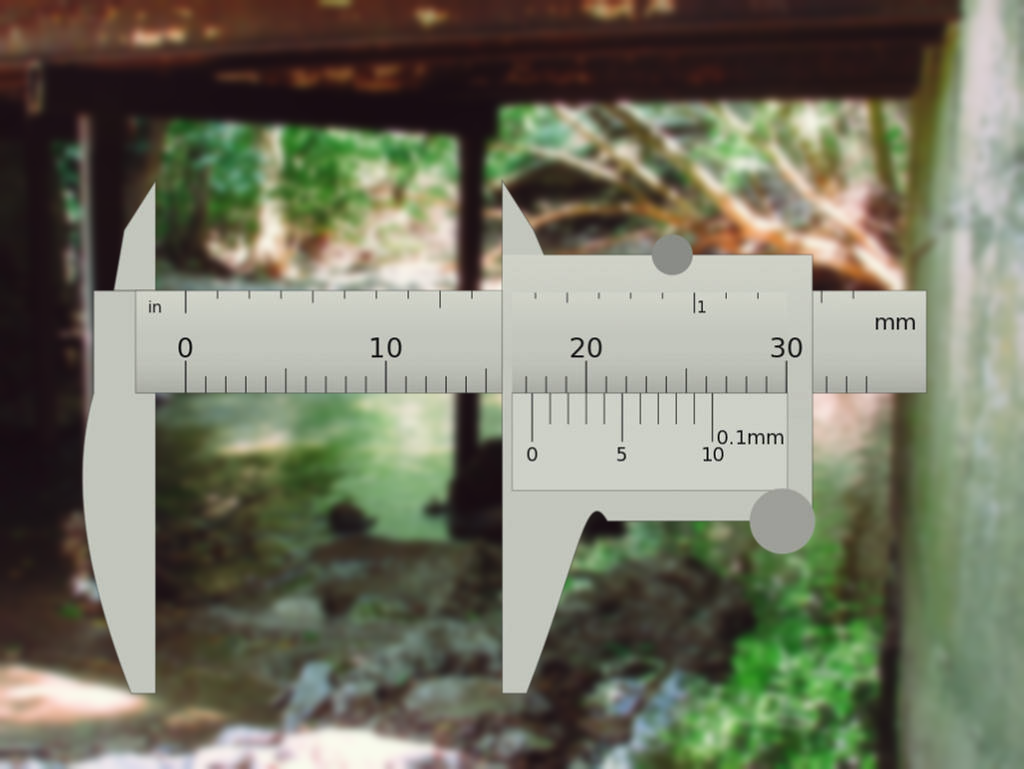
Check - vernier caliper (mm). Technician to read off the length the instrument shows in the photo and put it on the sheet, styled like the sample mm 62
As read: mm 17.3
